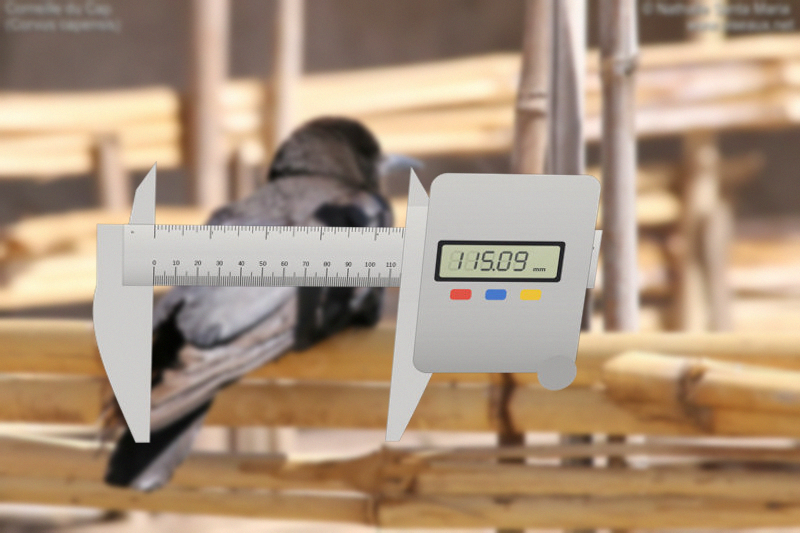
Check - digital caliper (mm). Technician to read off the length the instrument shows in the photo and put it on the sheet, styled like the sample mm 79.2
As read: mm 115.09
